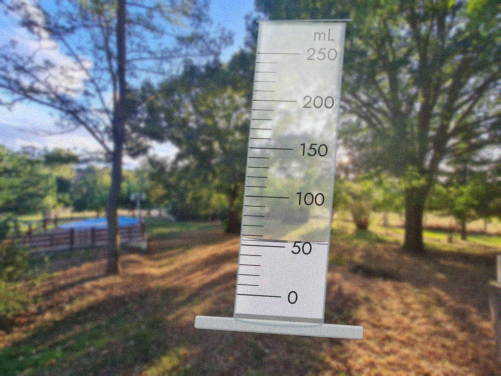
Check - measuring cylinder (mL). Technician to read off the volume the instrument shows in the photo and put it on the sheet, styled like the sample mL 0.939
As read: mL 55
